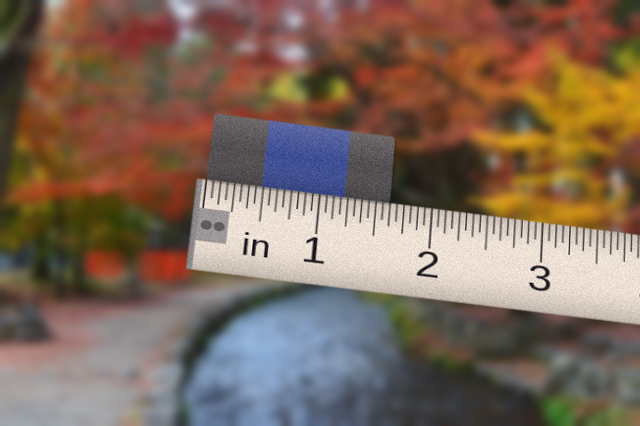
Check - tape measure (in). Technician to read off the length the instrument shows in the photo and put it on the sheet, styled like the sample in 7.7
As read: in 1.625
